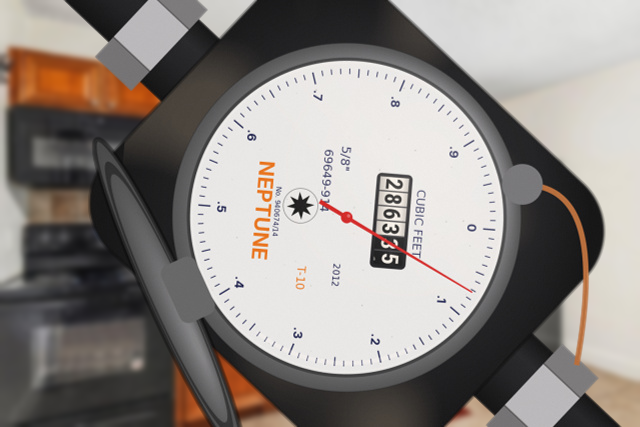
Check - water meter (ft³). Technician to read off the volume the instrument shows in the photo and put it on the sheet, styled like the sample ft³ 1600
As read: ft³ 286335.07
